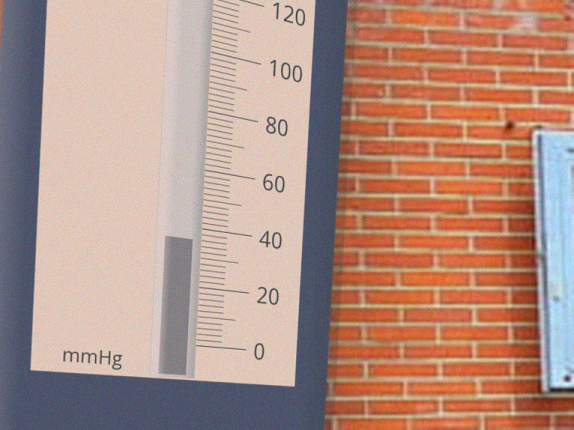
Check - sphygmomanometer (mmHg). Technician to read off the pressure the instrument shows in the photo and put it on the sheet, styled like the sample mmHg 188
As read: mmHg 36
